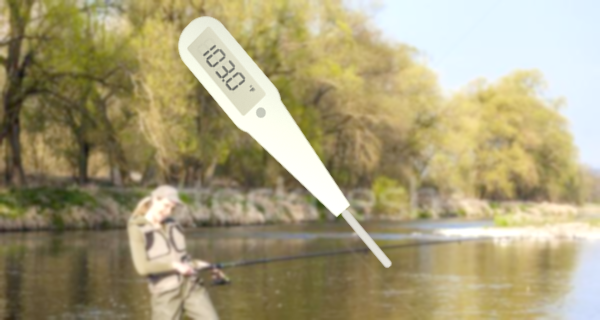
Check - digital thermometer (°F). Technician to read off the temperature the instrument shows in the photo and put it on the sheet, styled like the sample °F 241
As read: °F 103.0
